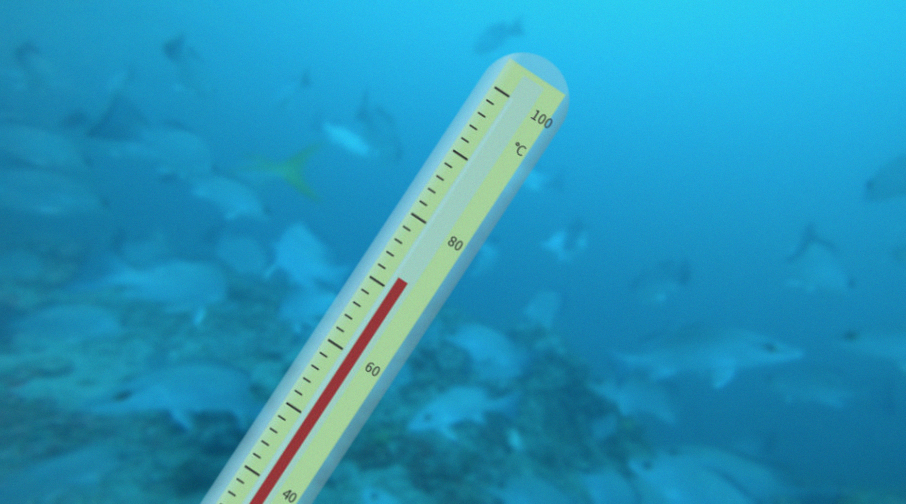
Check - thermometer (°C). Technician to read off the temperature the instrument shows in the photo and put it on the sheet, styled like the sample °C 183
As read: °C 72
